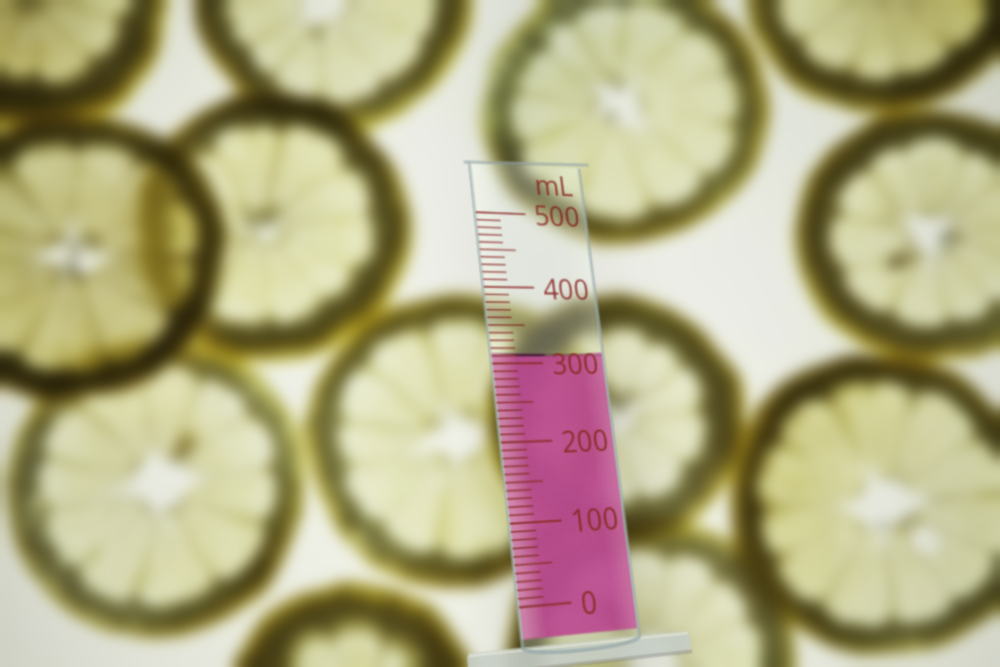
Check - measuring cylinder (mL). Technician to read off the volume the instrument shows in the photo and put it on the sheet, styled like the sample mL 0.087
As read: mL 310
